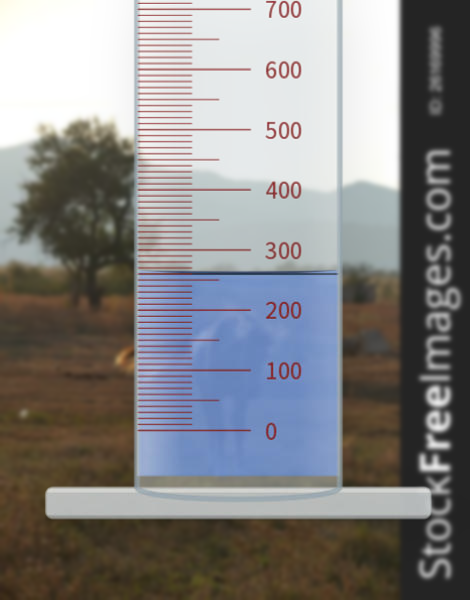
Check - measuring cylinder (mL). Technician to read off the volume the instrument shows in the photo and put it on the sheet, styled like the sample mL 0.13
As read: mL 260
